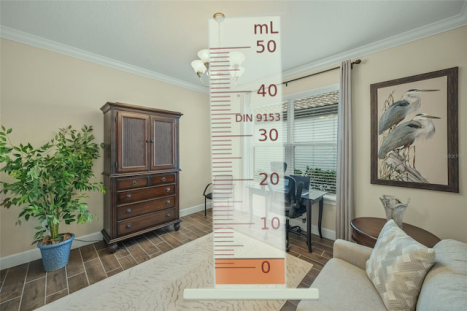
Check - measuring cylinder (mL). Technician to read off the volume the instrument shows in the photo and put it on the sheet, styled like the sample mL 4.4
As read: mL 2
